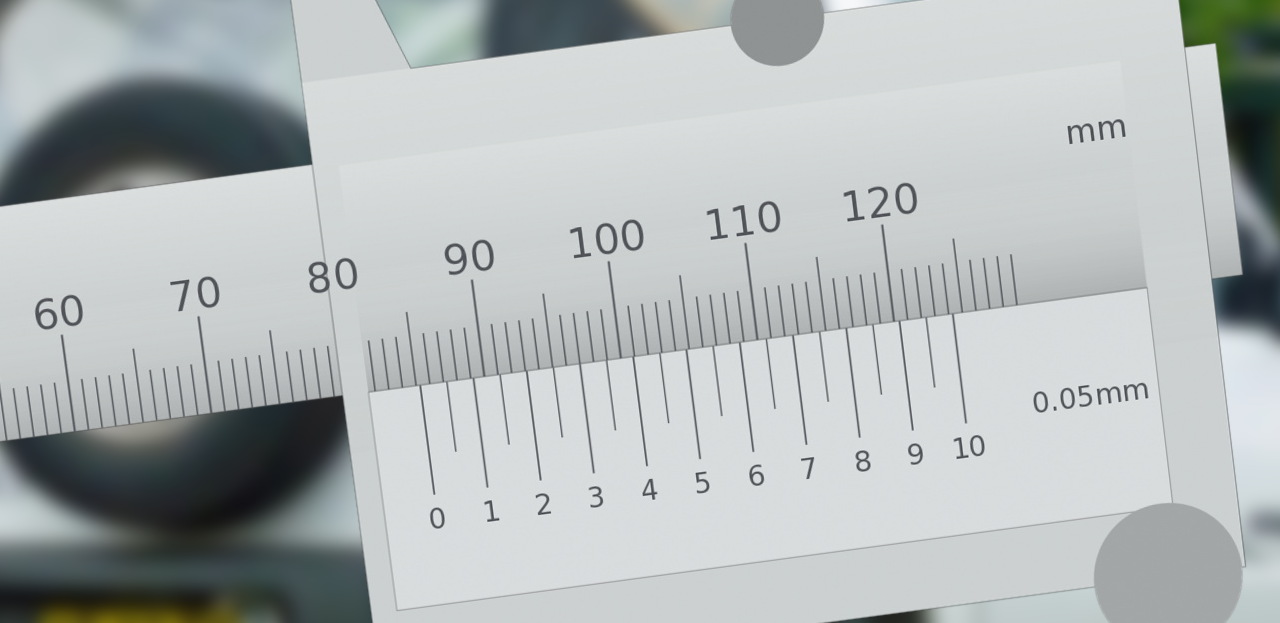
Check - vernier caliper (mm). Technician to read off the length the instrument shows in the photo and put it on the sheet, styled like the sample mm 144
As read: mm 85.3
